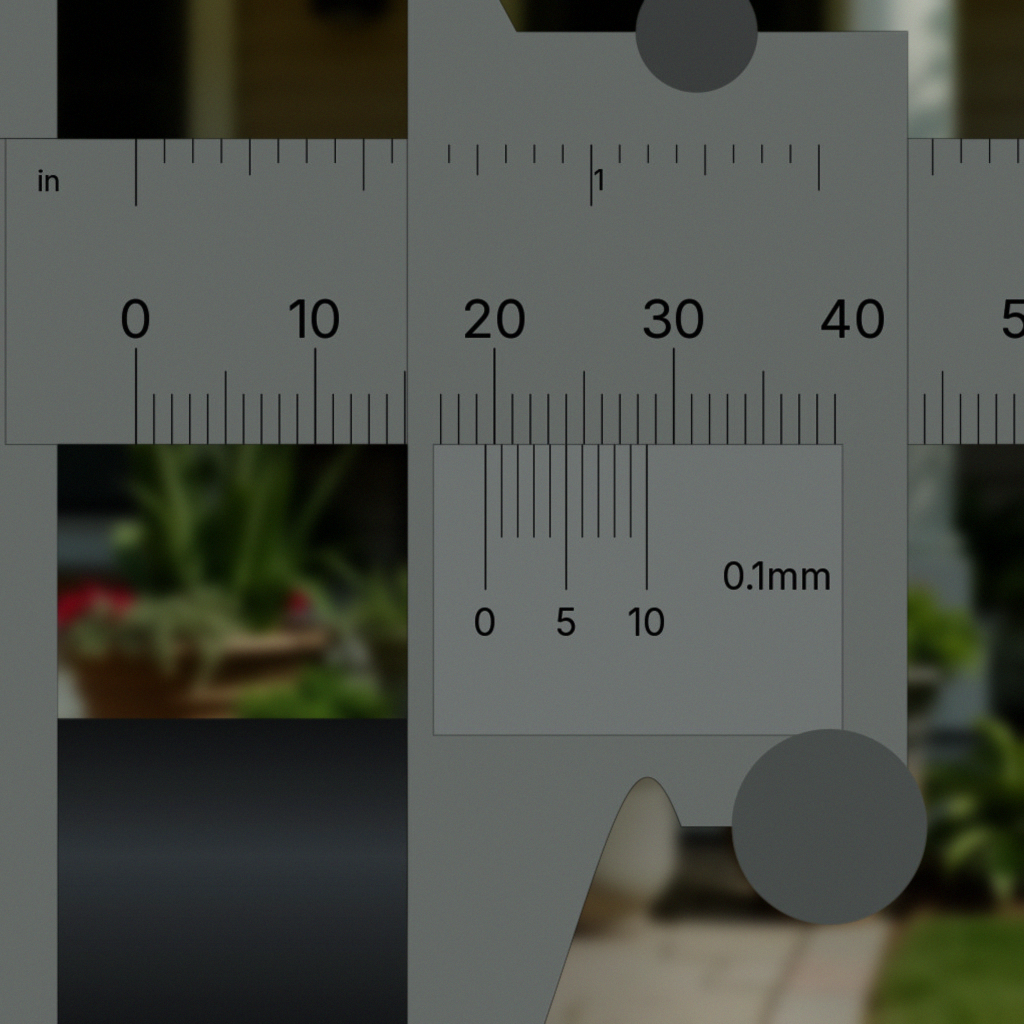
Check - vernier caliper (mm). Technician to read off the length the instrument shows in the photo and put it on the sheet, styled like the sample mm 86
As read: mm 19.5
